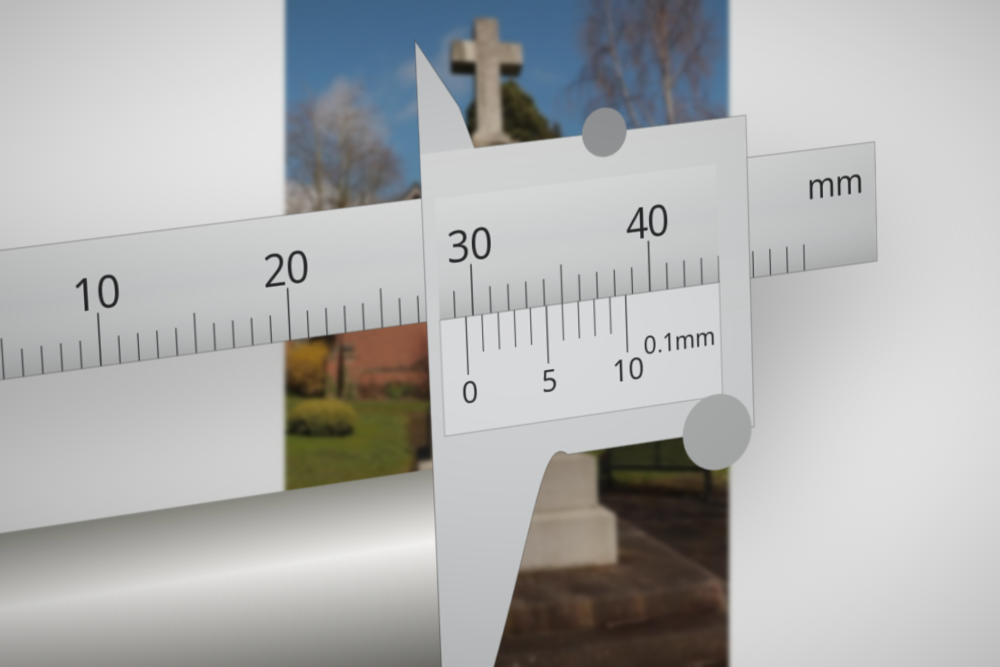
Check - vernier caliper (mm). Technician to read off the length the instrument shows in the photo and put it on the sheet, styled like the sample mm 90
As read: mm 29.6
